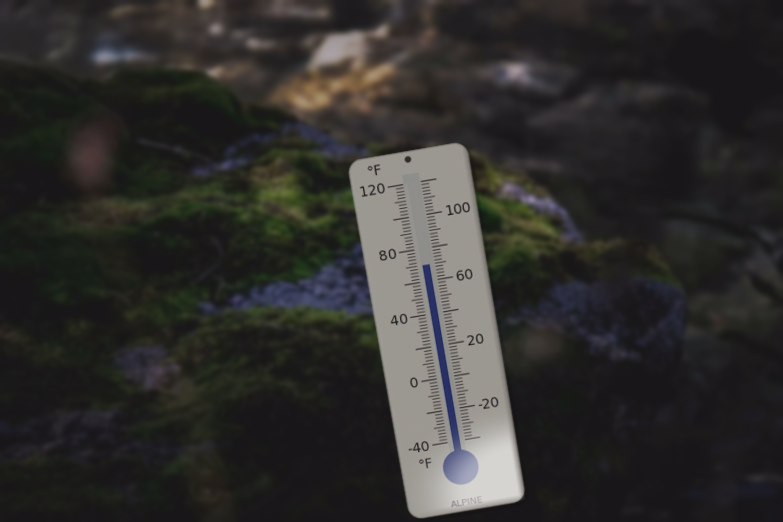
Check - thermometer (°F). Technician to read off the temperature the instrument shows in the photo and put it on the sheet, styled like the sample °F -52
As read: °F 70
